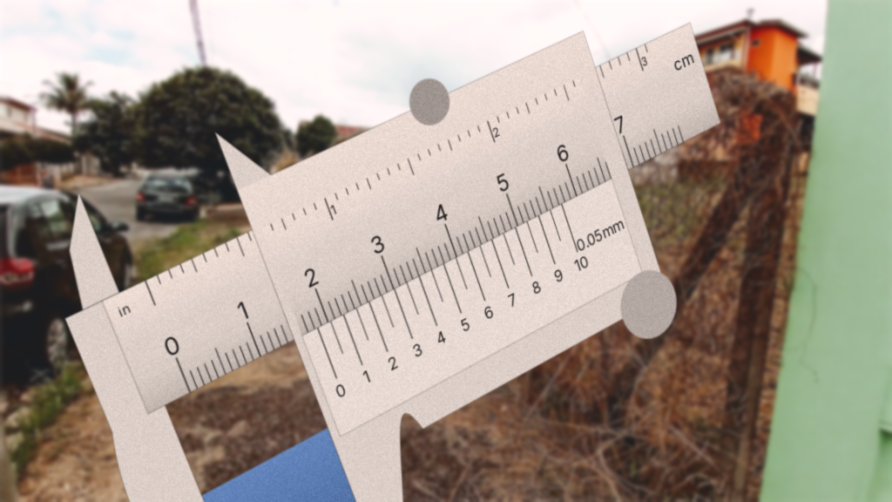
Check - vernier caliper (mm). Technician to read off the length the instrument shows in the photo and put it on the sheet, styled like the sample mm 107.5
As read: mm 18.4
